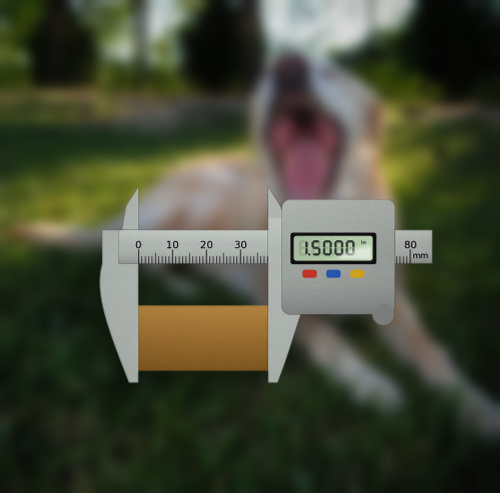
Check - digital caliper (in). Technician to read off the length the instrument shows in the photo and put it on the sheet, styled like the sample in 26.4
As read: in 1.5000
